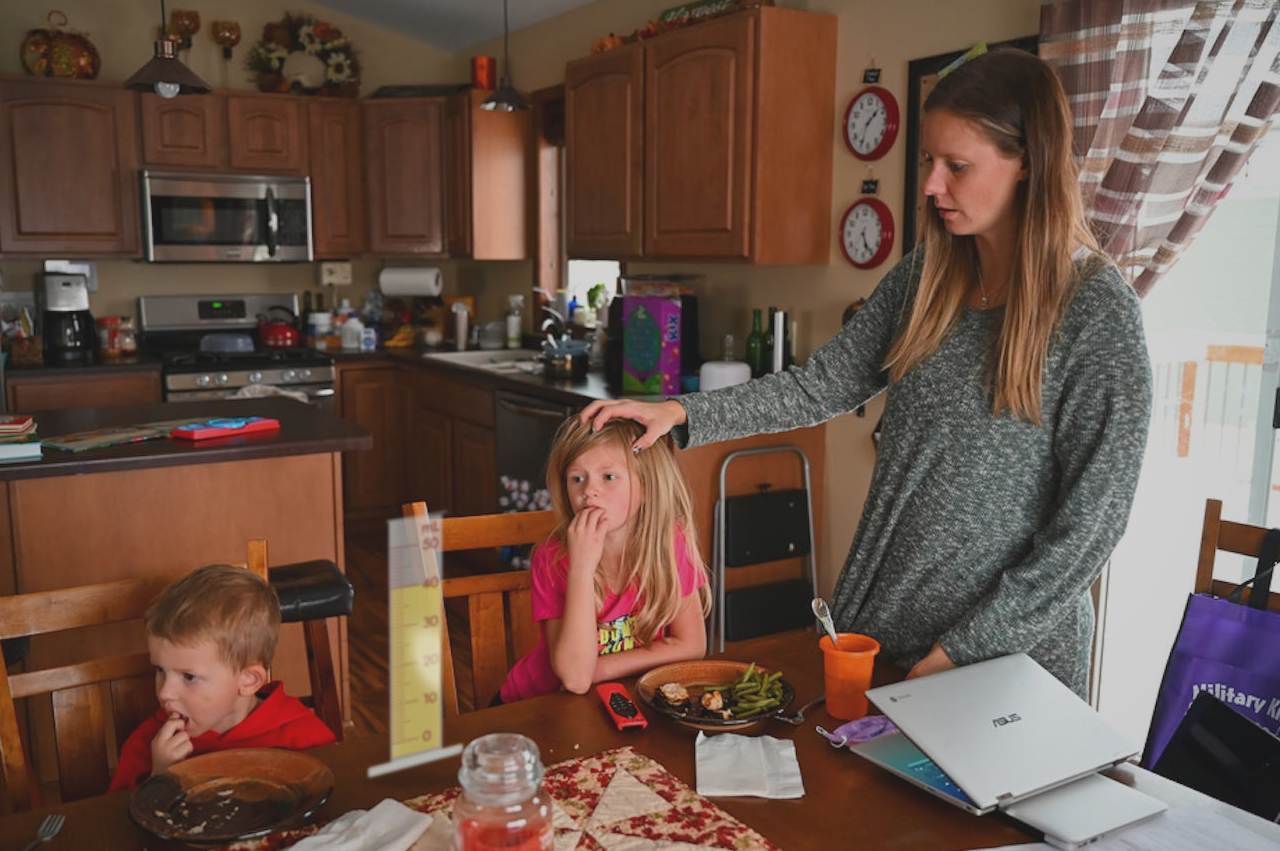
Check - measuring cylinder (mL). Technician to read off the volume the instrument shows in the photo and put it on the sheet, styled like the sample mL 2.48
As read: mL 40
